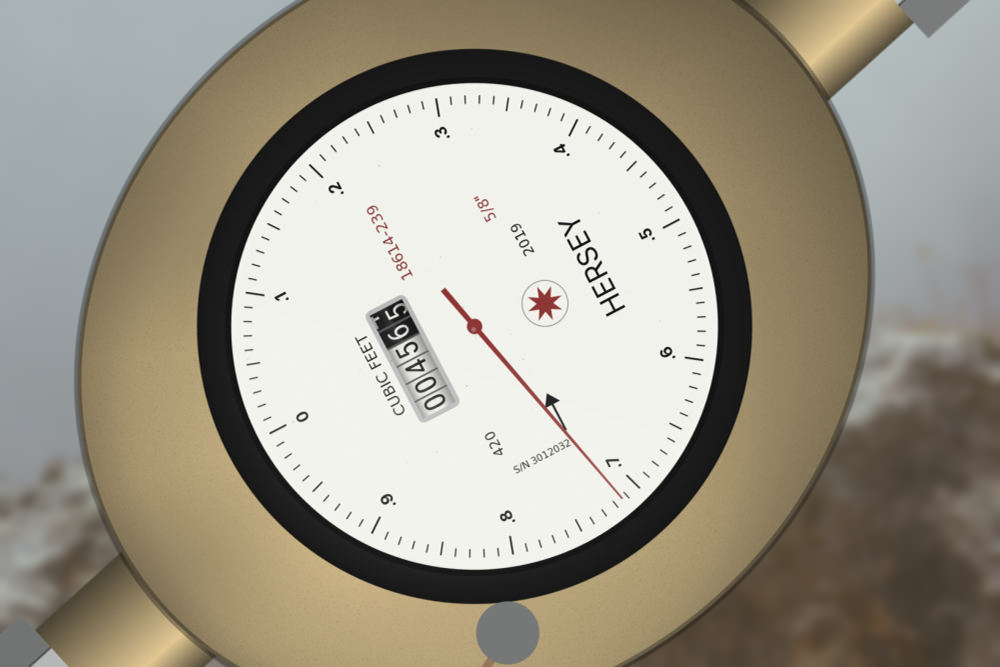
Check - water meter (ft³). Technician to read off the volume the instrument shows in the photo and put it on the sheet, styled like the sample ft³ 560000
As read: ft³ 4564.71
